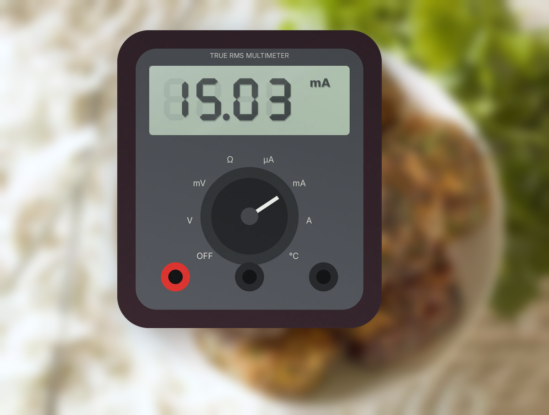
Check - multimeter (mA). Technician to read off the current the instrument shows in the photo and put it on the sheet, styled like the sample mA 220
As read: mA 15.03
